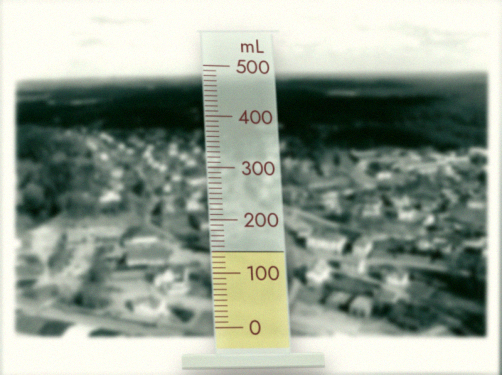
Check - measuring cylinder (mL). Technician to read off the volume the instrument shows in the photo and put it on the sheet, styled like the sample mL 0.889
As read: mL 140
